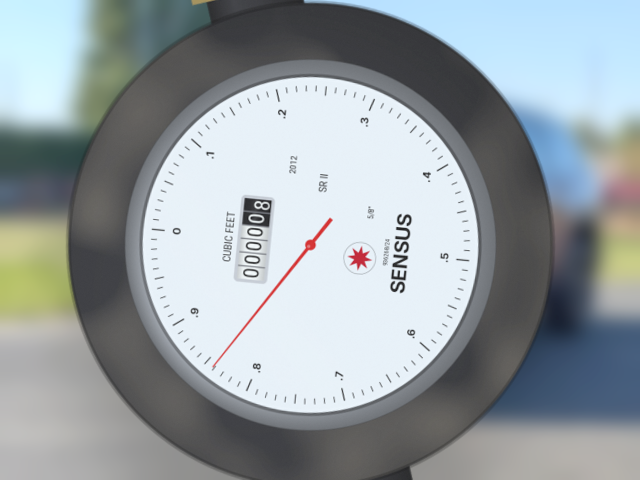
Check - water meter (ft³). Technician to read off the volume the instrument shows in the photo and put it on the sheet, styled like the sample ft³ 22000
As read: ft³ 7.84
